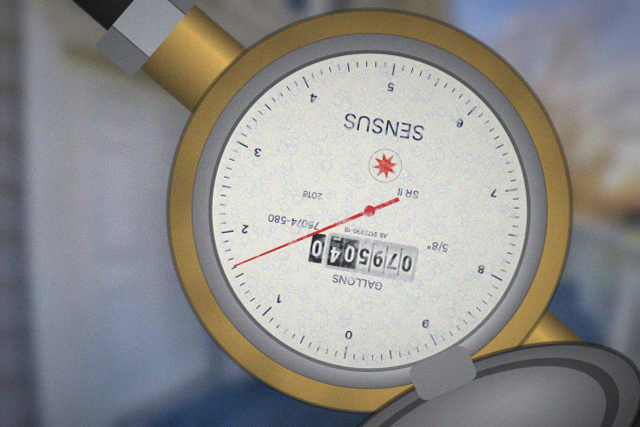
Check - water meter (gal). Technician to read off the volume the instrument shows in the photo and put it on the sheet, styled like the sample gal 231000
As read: gal 795041.6
